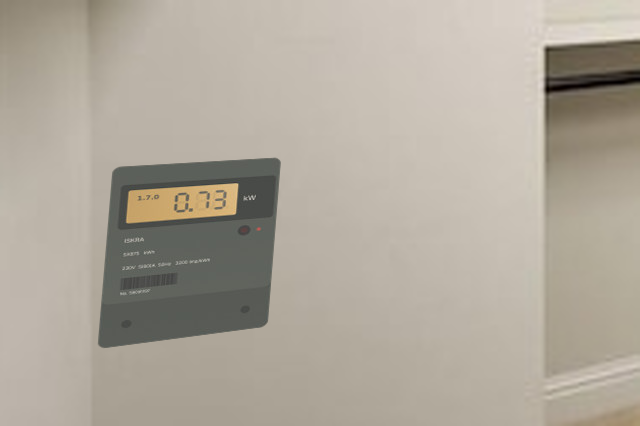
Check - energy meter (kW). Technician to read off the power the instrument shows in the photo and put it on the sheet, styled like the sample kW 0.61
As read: kW 0.73
